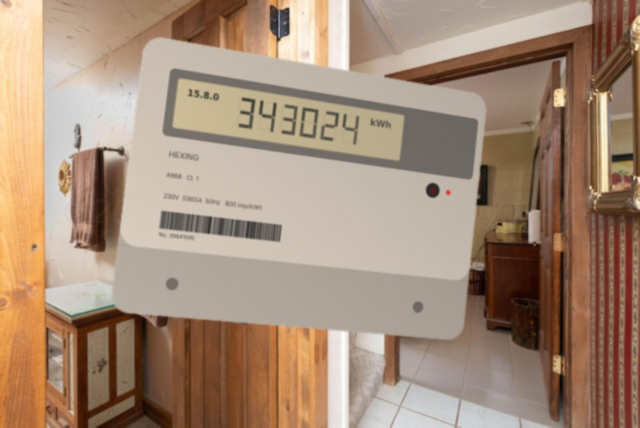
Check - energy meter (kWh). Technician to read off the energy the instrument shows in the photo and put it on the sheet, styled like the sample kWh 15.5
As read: kWh 343024
